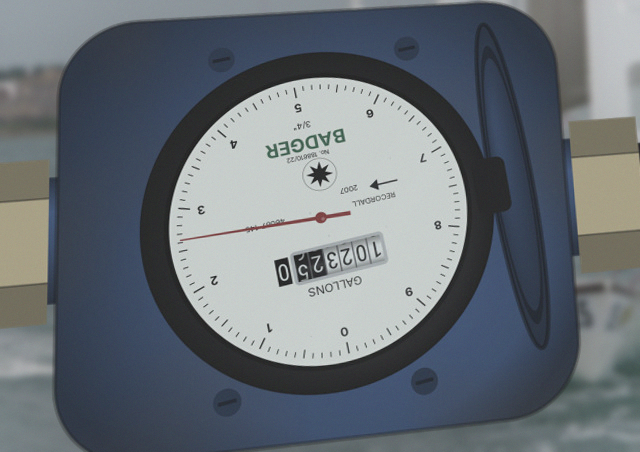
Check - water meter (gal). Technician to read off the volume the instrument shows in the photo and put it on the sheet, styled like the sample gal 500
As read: gal 1023252.6
